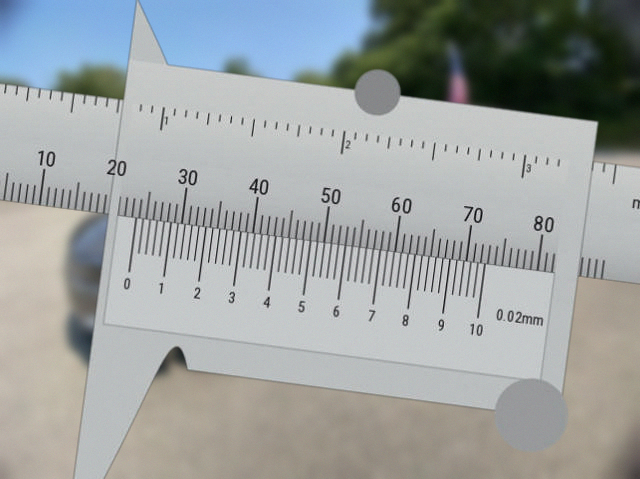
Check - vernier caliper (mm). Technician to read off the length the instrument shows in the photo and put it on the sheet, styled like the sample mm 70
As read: mm 23.6
